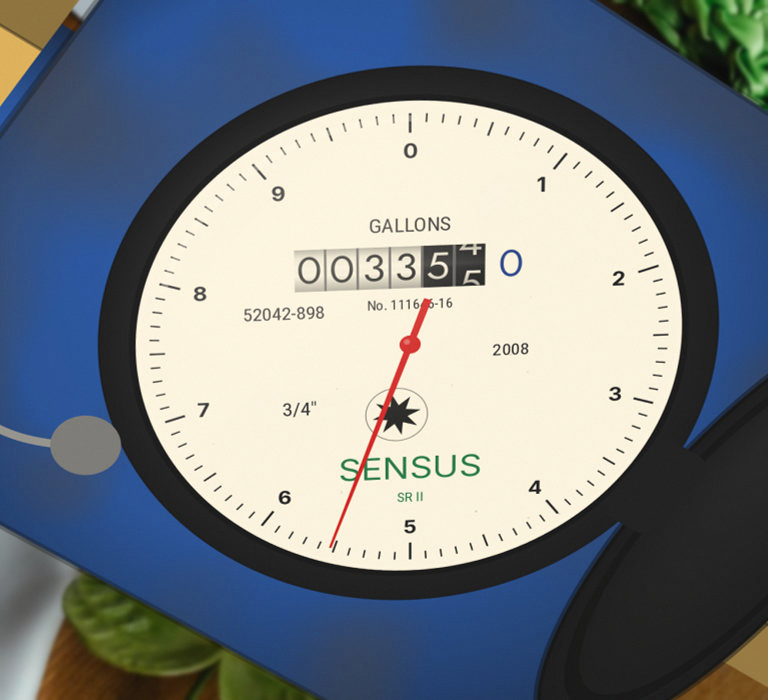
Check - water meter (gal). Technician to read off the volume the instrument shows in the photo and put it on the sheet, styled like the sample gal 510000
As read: gal 33545.5
